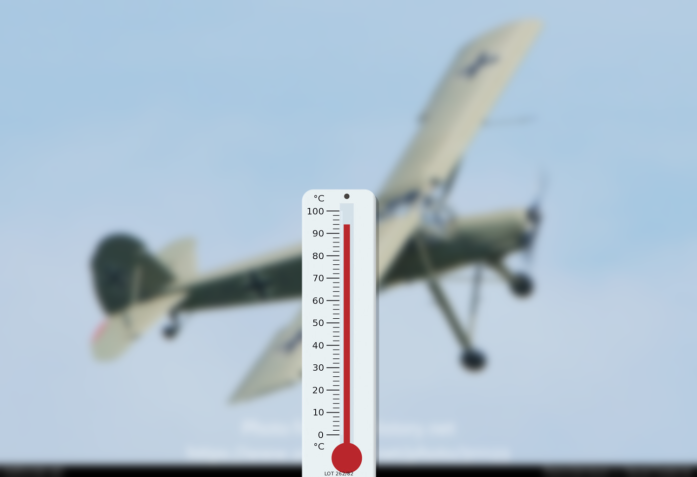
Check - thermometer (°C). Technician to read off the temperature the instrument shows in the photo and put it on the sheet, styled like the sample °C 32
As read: °C 94
